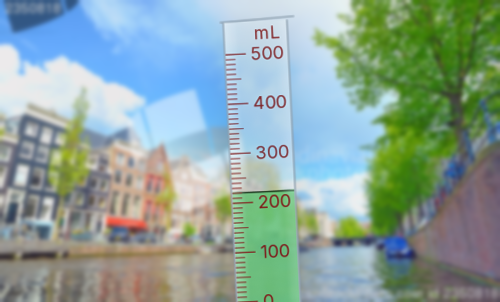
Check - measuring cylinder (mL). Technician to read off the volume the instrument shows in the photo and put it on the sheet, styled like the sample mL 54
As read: mL 220
